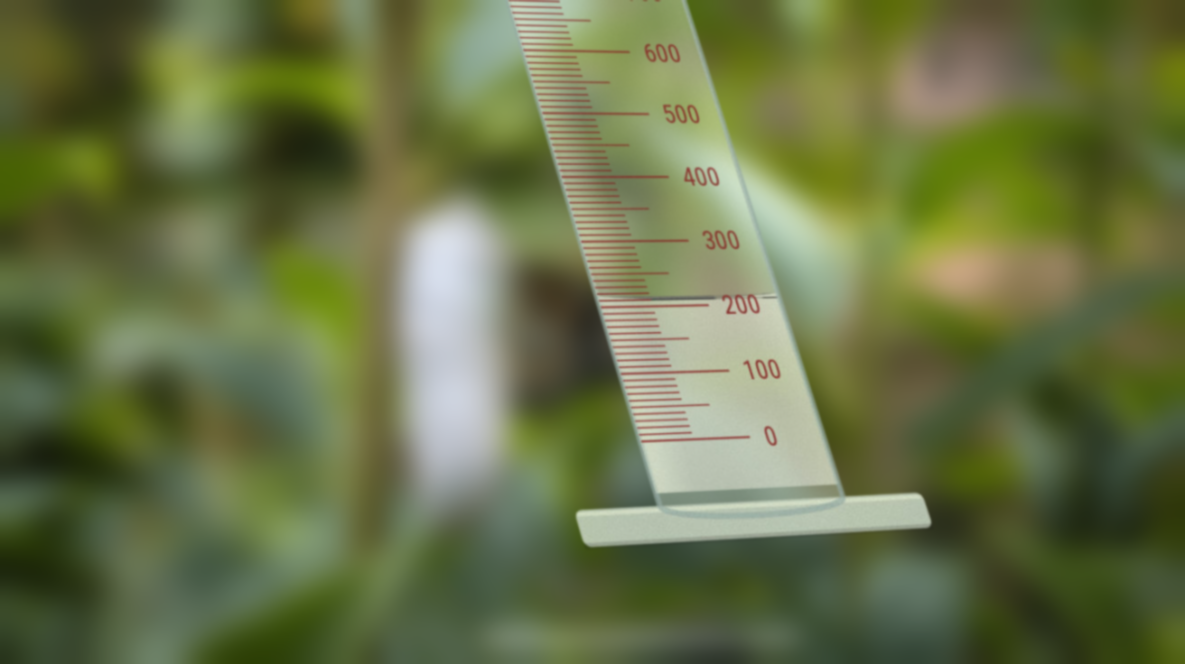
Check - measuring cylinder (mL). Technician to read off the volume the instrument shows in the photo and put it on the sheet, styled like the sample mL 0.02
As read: mL 210
